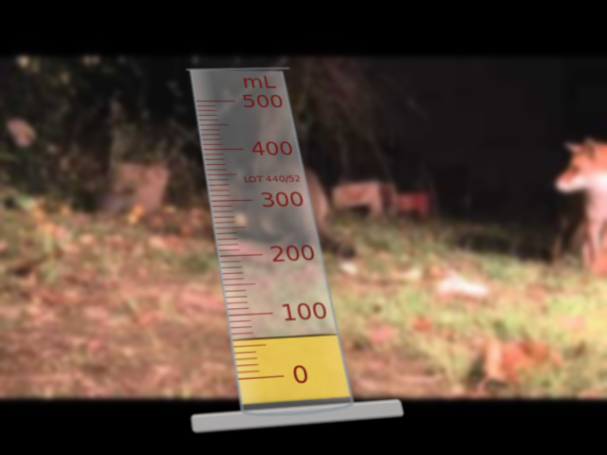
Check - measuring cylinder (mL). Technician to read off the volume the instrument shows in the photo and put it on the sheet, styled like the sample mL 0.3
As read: mL 60
